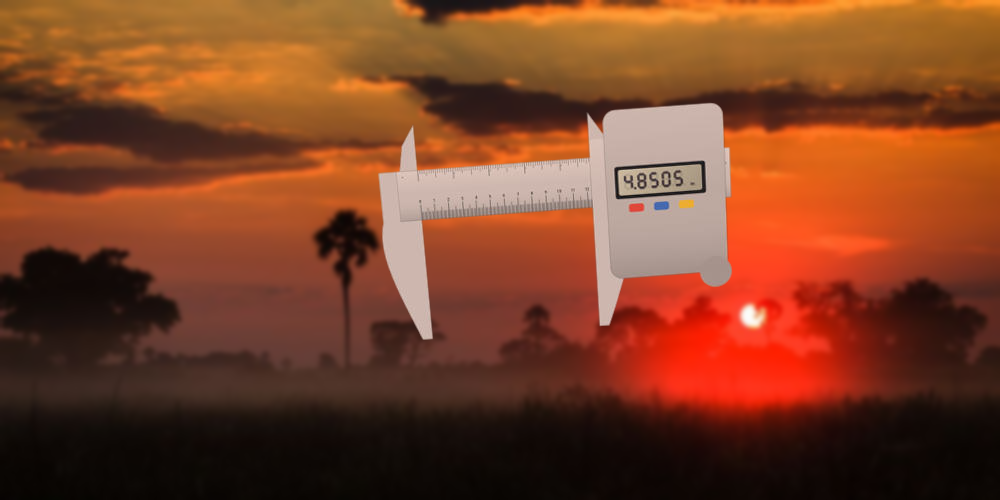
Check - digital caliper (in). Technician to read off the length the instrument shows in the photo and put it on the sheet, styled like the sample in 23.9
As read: in 4.8505
